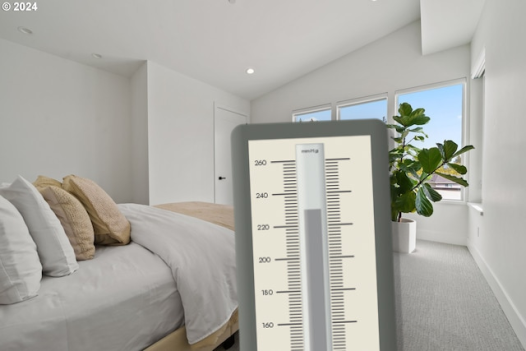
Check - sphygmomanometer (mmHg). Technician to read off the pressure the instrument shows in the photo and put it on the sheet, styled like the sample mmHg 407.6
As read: mmHg 230
